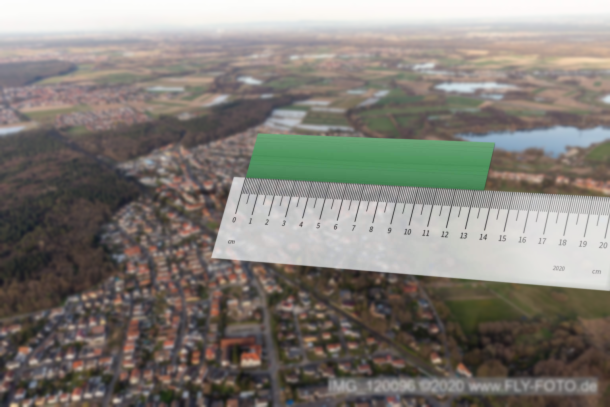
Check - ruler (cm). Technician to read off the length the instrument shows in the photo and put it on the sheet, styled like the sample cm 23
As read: cm 13.5
